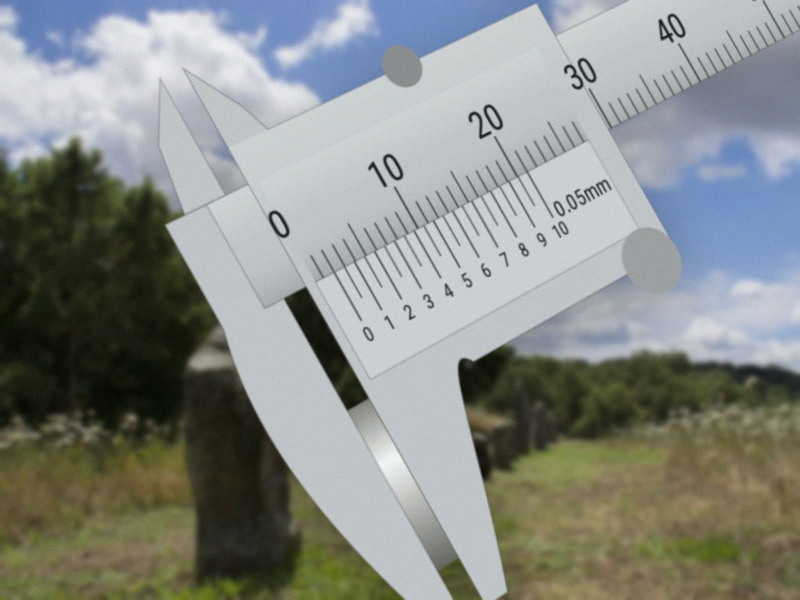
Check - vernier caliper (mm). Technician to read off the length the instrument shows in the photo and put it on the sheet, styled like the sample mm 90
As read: mm 2.0
